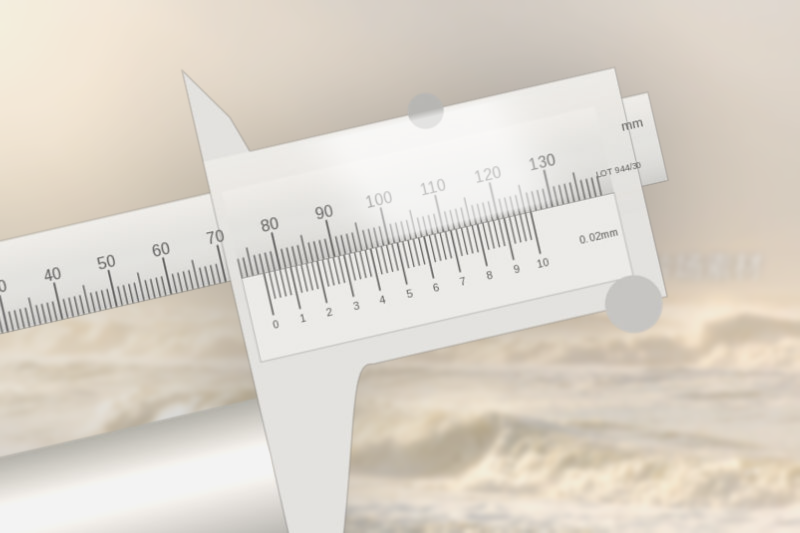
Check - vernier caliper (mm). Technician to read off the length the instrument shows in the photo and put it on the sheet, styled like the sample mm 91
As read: mm 77.0
